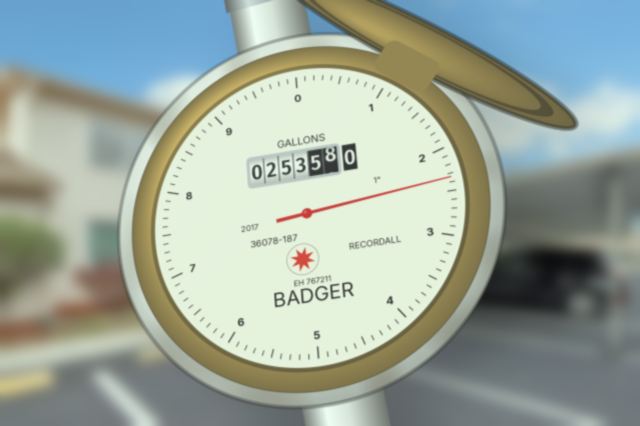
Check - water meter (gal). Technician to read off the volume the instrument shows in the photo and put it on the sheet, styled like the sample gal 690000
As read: gal 253582.3
